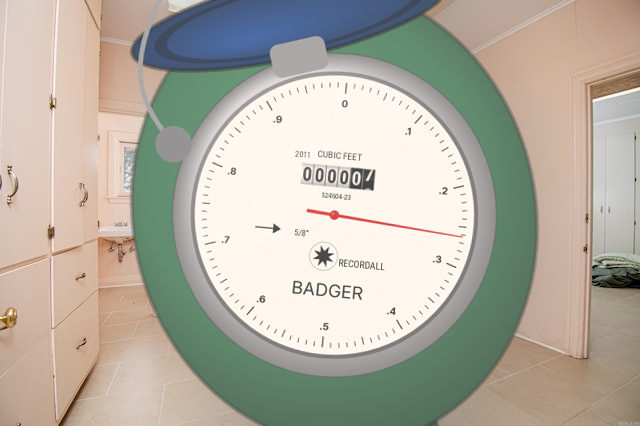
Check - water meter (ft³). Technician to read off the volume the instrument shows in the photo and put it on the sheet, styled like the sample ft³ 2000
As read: ft³ 7.26
